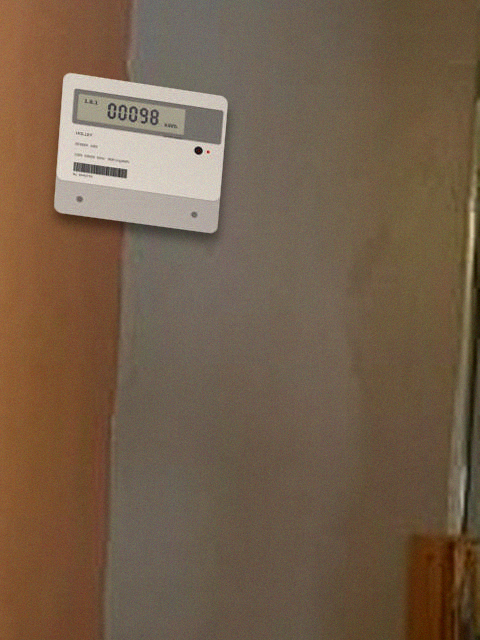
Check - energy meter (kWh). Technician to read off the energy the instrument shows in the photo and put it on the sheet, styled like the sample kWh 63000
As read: kWh 98
